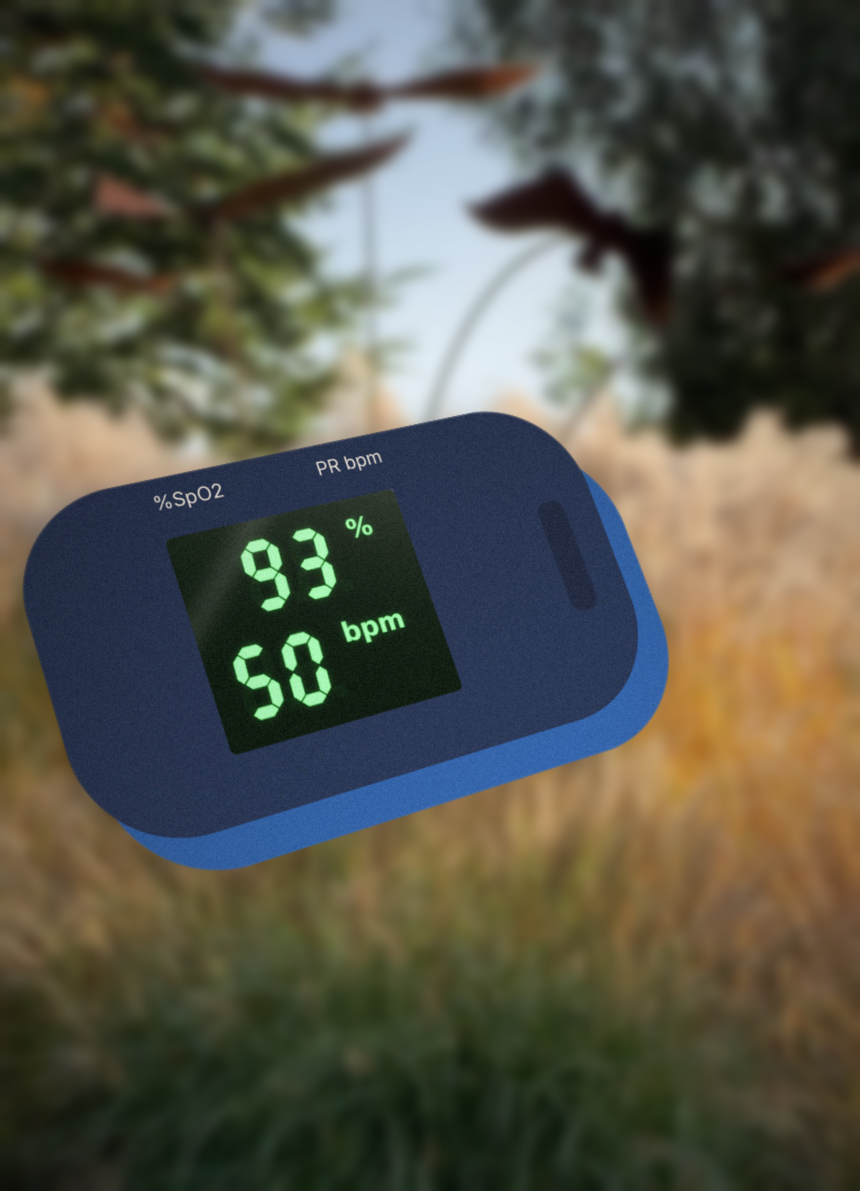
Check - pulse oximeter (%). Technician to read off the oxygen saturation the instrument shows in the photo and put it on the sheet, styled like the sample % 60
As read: % 93
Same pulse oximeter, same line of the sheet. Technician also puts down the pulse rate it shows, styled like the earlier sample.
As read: bpm 50
